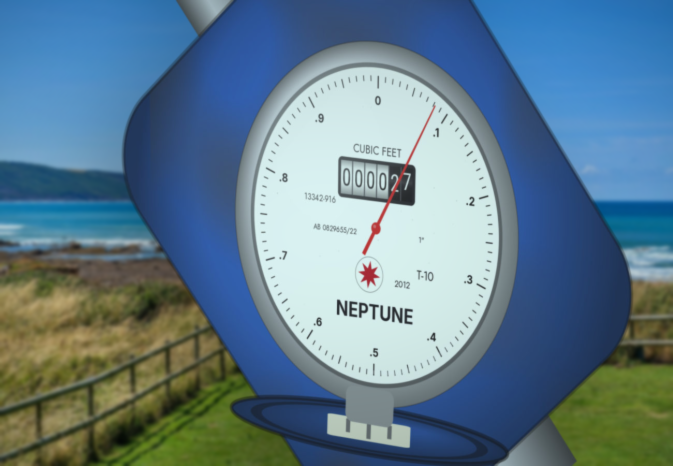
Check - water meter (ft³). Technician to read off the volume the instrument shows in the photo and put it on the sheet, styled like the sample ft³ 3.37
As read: ft³ 27.08
